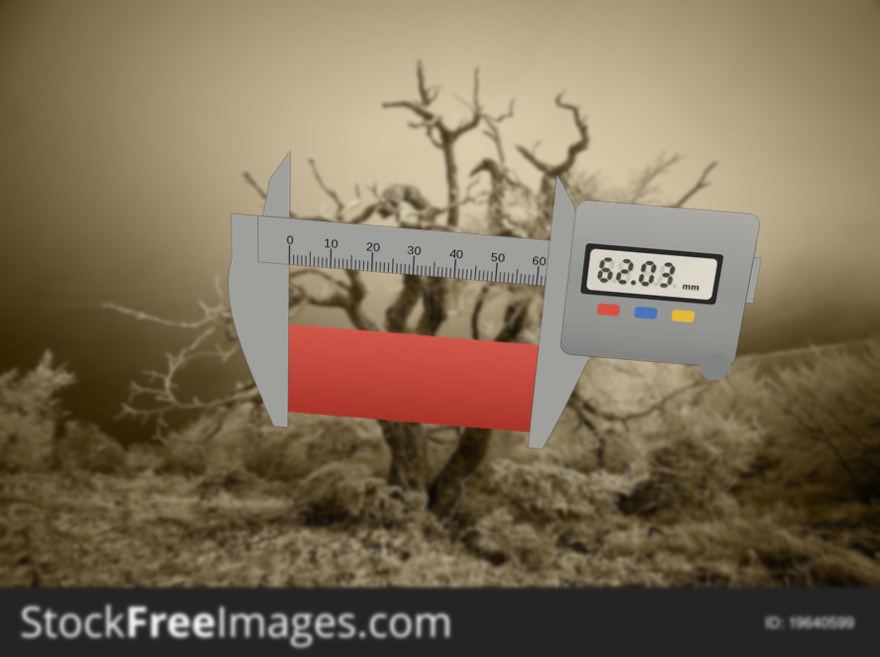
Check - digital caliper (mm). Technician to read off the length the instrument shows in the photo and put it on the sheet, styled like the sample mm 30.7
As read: mm 62.03
